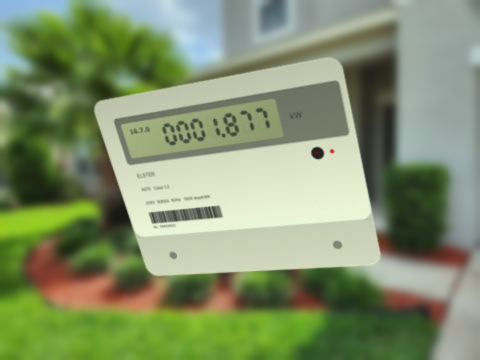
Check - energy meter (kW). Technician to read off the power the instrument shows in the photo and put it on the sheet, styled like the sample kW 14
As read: kW 1.877
